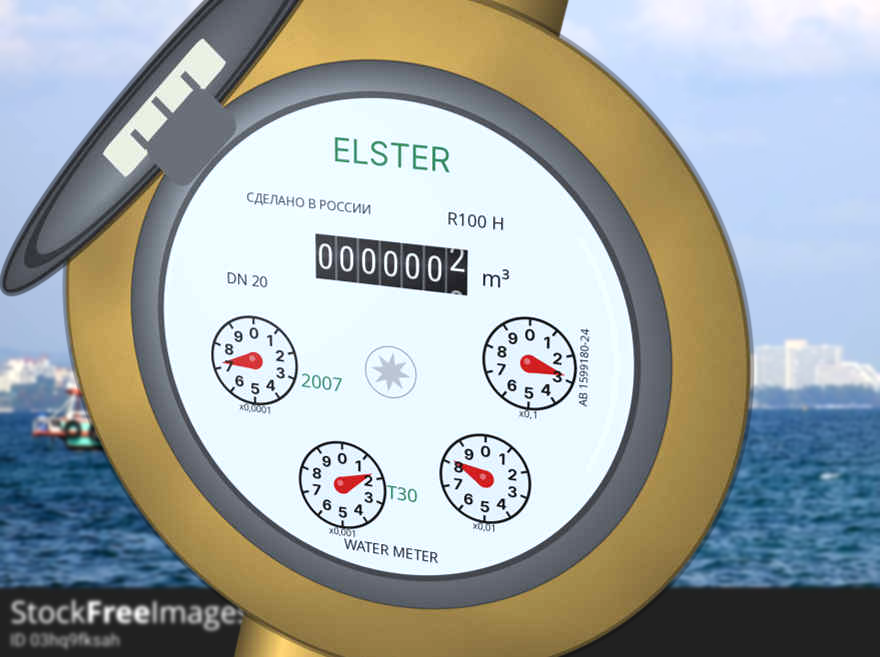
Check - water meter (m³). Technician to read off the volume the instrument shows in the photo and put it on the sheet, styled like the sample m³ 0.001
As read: m³ 2.2817
